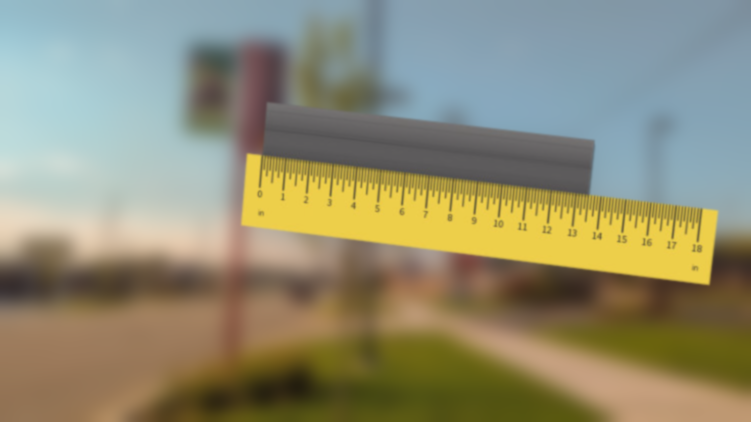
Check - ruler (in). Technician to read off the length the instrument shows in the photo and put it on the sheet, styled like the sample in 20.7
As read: in 13.5
